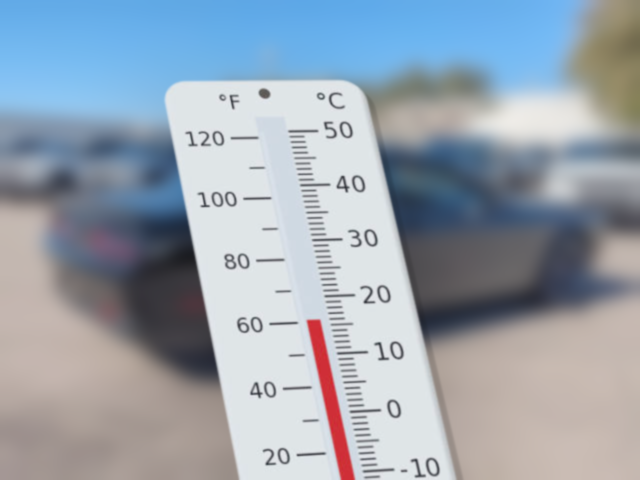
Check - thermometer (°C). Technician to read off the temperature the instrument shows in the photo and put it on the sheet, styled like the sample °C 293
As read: °C 16
